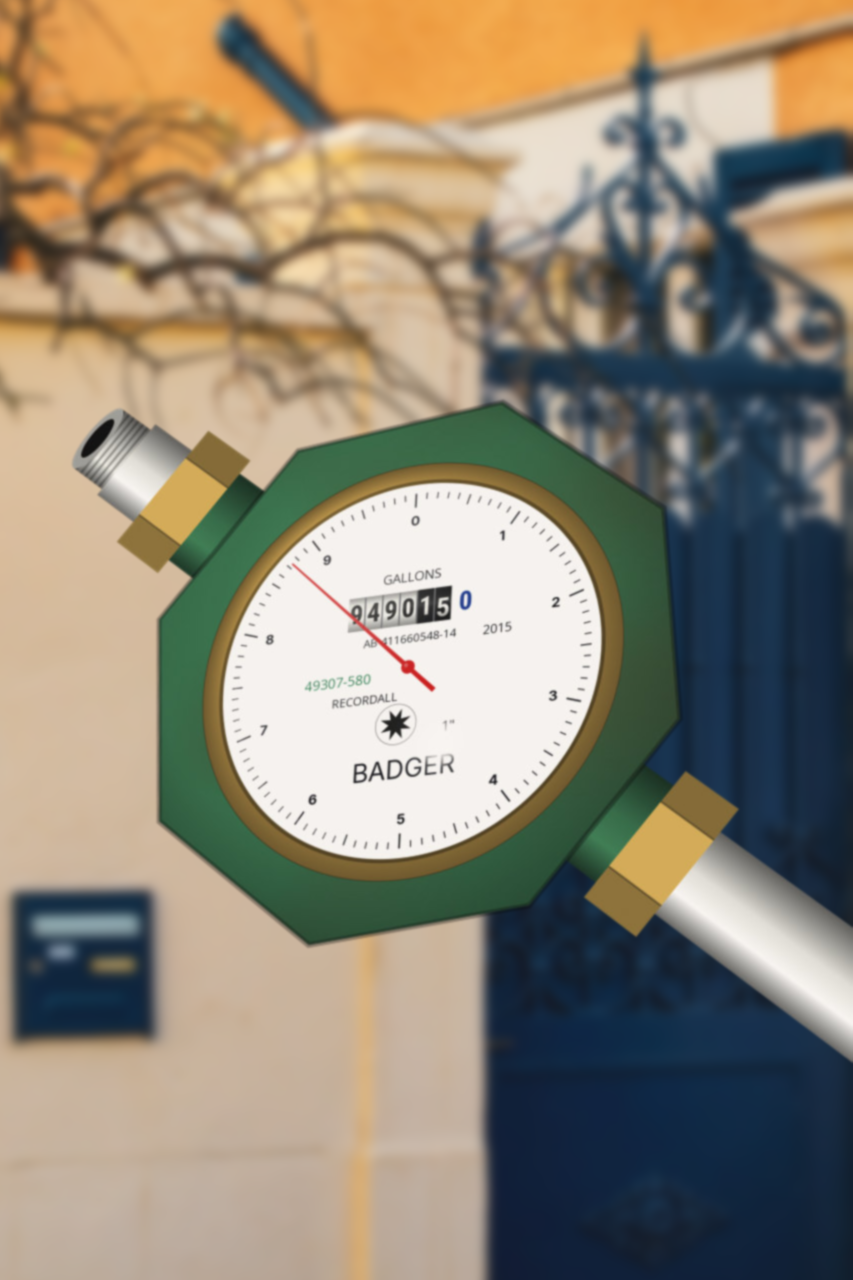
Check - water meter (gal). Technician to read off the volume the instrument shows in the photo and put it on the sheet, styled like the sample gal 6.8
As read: gal 9490148.7
